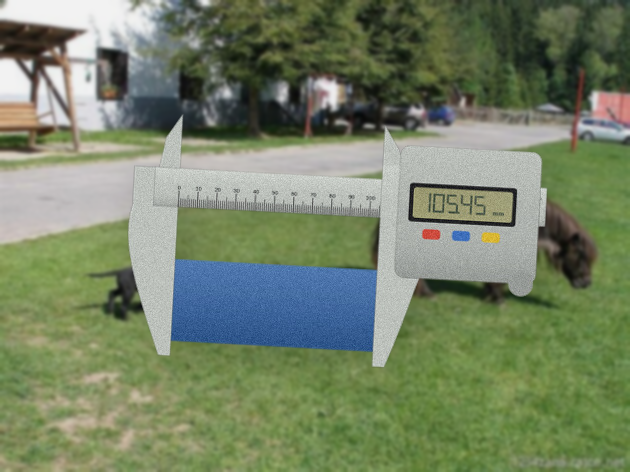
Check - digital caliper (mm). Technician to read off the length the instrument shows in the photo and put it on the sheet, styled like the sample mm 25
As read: mm 105.45
